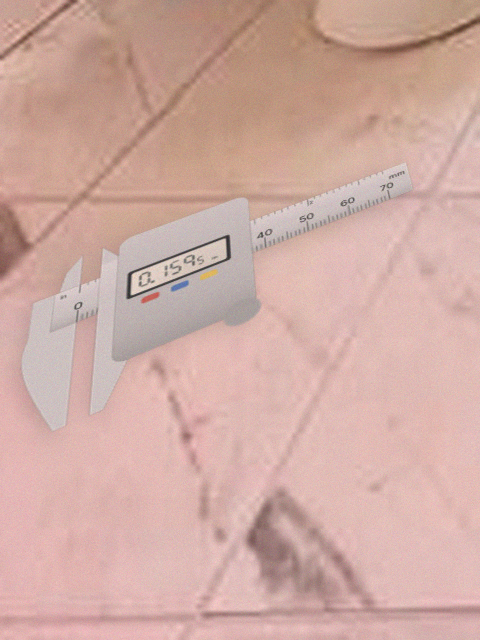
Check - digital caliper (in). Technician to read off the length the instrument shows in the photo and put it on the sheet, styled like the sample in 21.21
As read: in 0.1595
